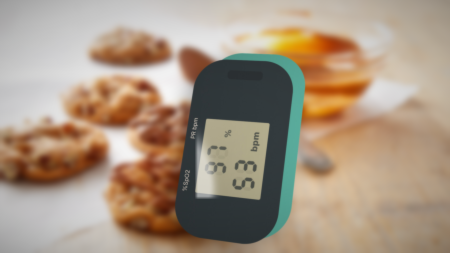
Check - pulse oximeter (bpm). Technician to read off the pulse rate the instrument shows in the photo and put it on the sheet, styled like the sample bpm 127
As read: bpm 53
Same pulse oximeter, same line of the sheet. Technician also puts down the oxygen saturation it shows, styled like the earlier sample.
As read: % 97
